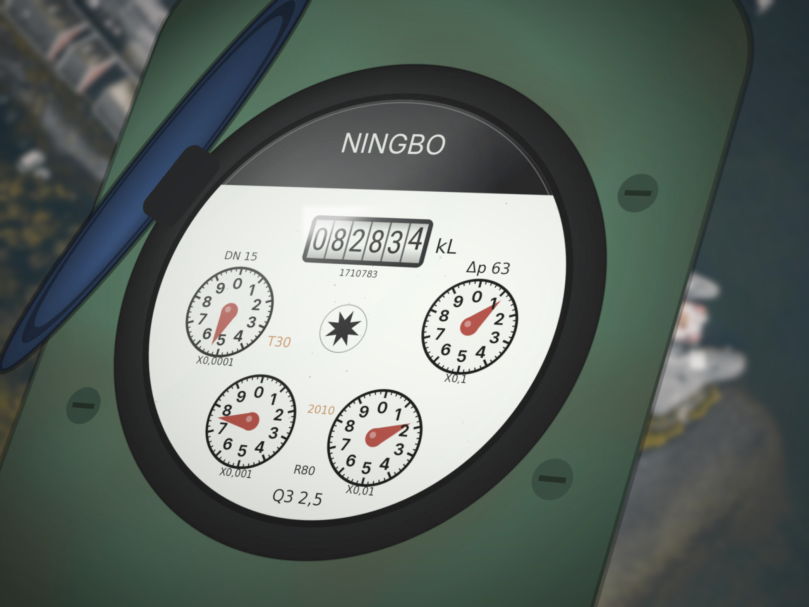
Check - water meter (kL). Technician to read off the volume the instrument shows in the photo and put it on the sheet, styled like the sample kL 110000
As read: kL 82834.1175
